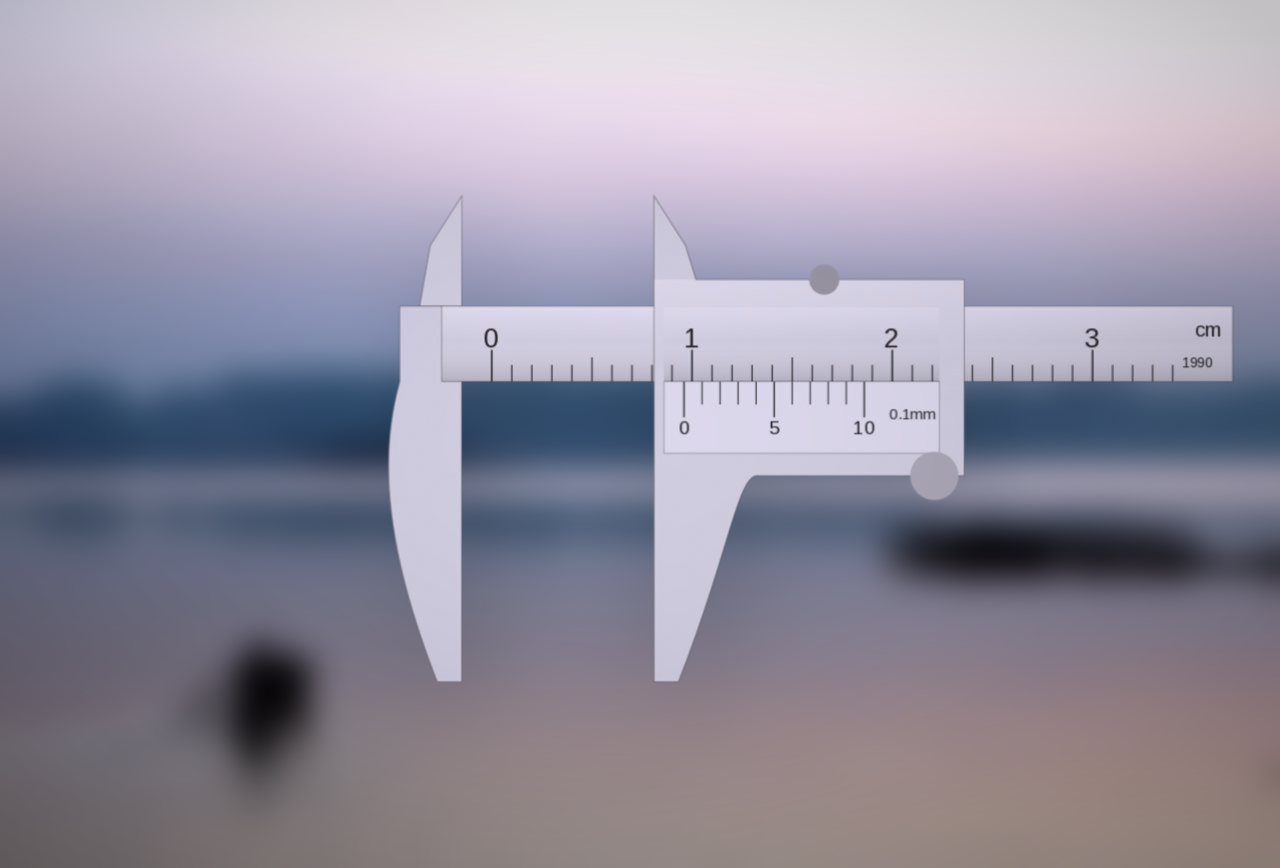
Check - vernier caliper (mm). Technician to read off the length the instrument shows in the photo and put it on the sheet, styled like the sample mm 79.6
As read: mm 9.6
